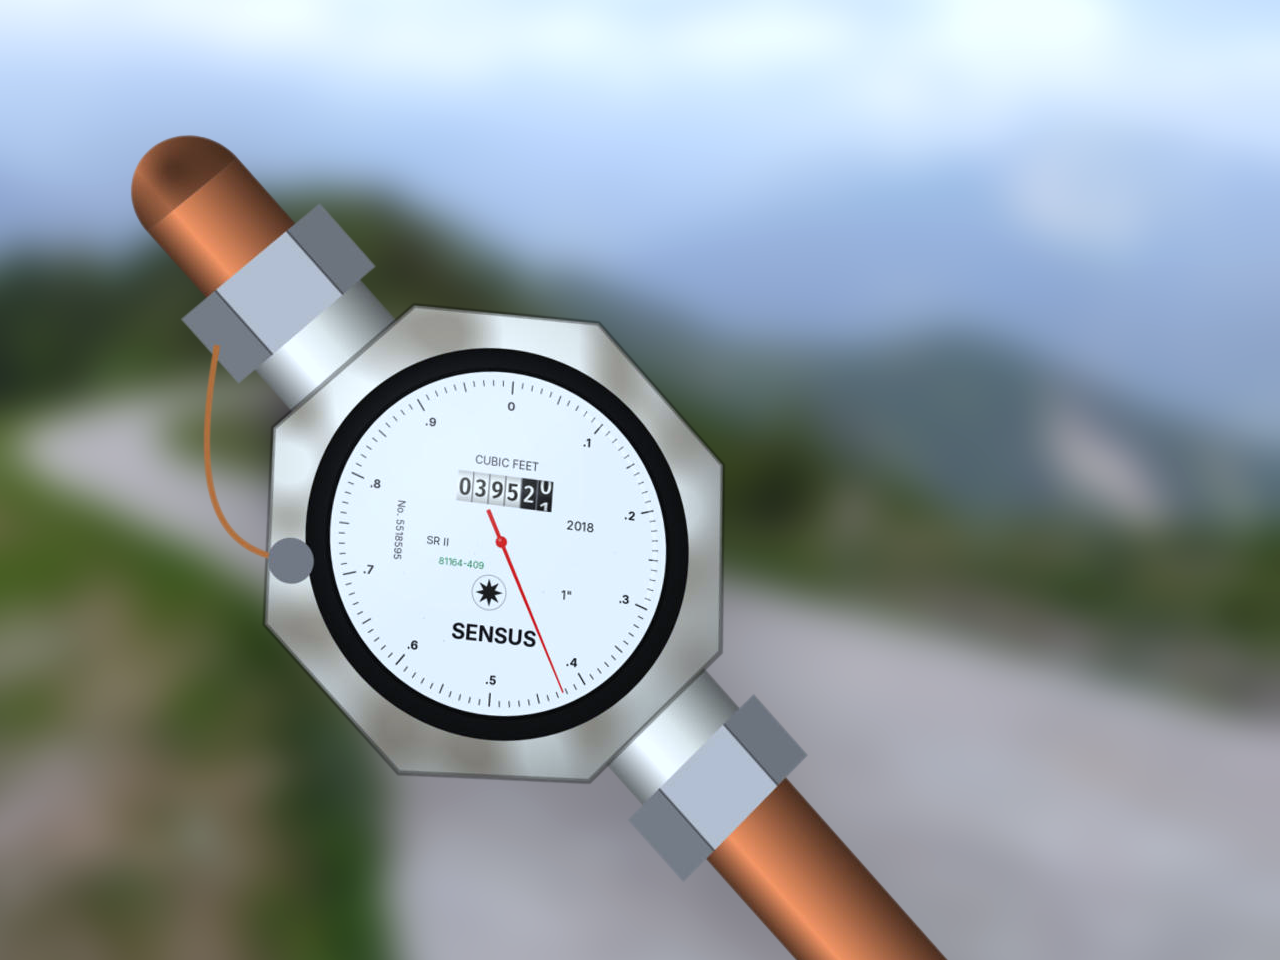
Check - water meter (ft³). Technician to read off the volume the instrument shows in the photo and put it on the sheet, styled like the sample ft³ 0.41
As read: ft³ 39520.42
